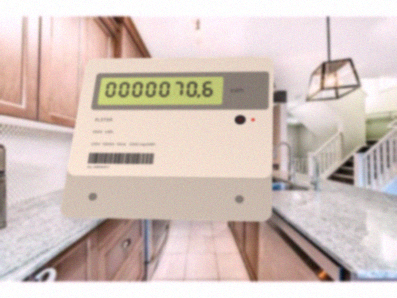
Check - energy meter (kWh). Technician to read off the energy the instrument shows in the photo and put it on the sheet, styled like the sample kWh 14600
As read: kWh 70.6
